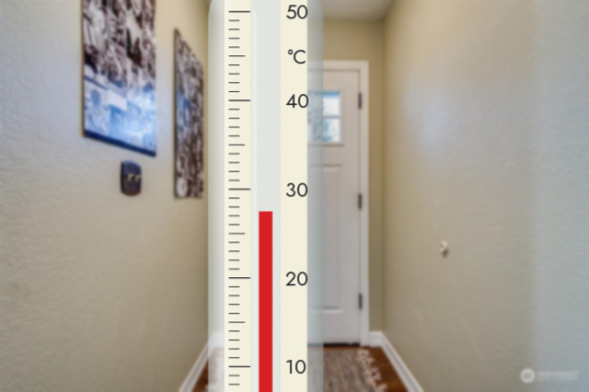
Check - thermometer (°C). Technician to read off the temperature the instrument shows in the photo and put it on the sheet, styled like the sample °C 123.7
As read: °C 27.5
